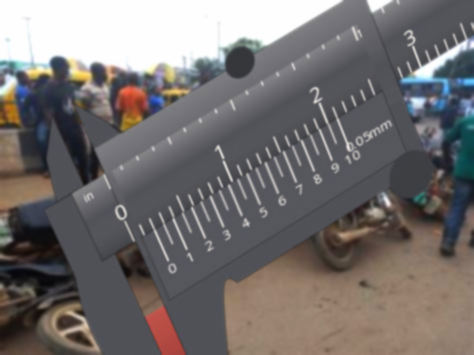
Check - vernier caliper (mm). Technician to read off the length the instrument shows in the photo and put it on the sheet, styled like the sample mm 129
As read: mm 2.0
